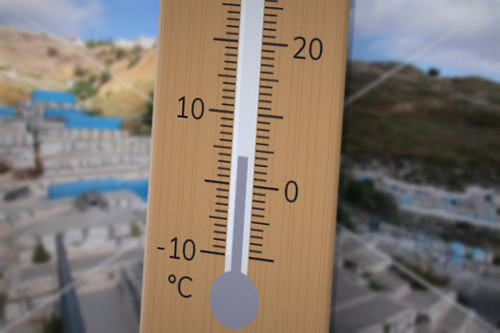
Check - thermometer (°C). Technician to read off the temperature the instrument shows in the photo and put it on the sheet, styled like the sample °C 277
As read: °C 4
